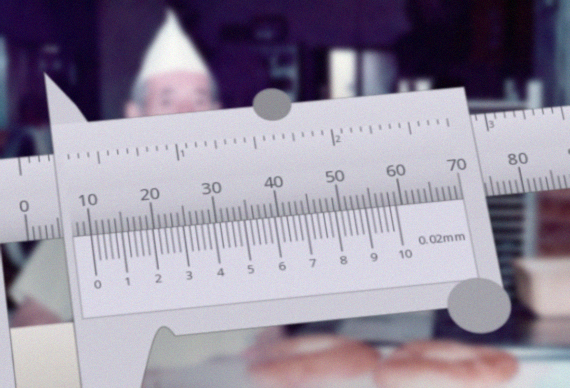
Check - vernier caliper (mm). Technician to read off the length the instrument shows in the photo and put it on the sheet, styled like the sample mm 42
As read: mm 10.0
